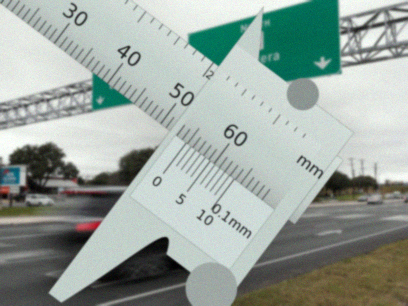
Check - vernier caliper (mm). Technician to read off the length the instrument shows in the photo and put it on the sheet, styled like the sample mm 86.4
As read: mm 54.8
